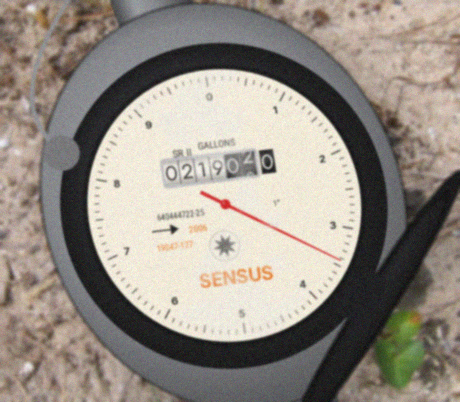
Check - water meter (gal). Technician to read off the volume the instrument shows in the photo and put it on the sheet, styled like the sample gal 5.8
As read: gal 219023.4
